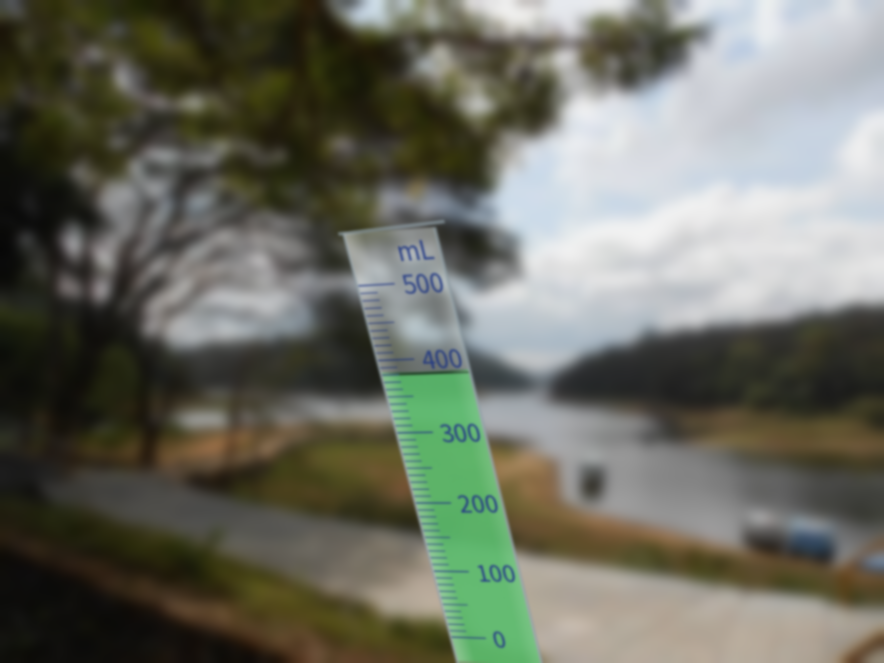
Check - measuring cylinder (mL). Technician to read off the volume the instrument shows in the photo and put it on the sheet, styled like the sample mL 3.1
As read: mL 380
